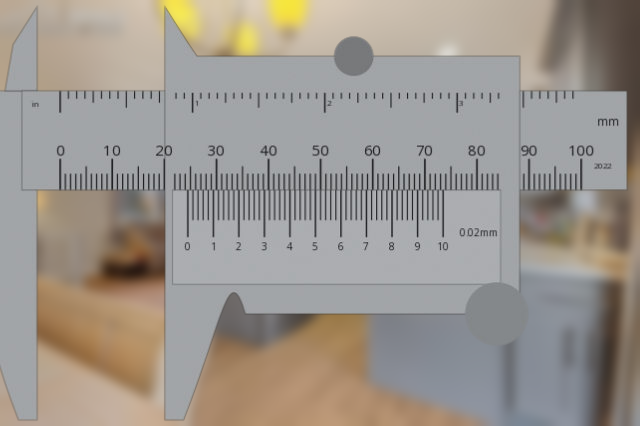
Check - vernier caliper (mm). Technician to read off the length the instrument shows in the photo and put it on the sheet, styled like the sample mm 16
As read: mm 24.5
